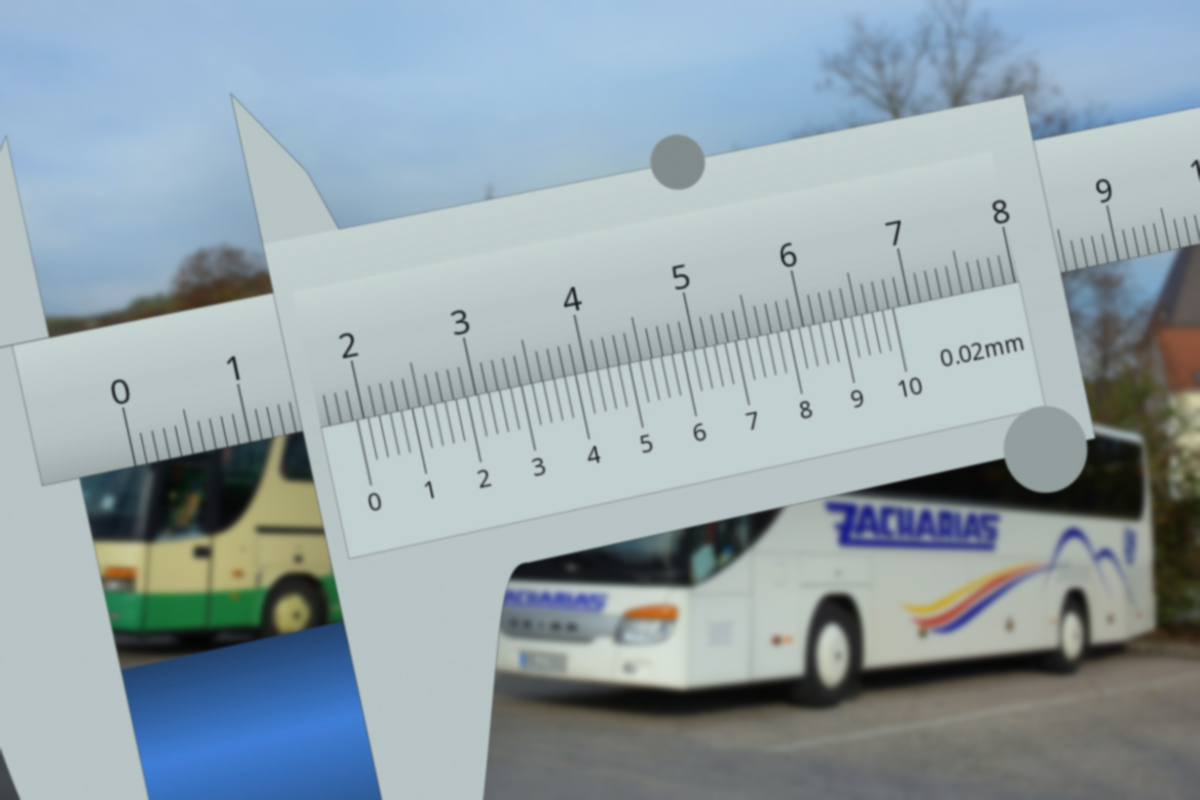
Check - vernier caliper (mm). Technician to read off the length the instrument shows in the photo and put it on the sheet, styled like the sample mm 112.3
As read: mm 19.4
